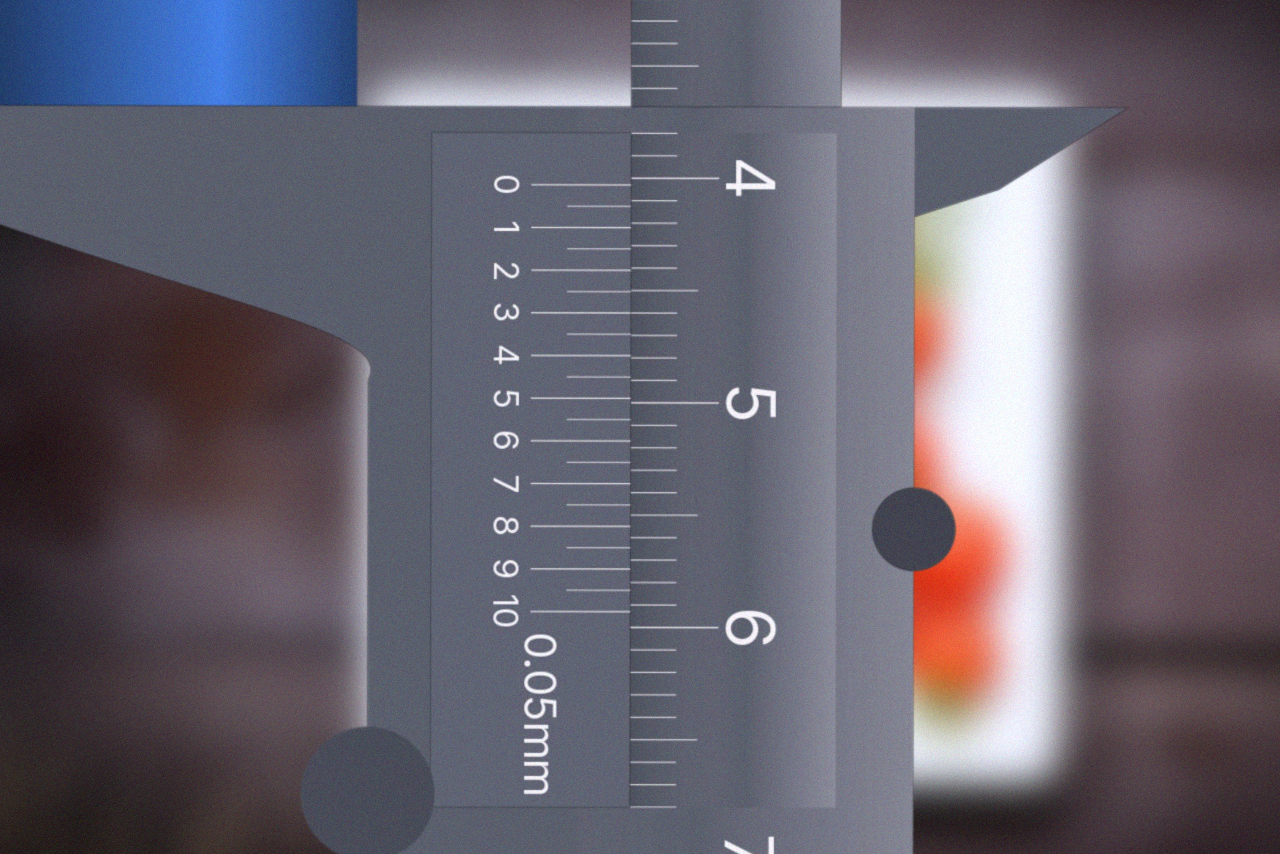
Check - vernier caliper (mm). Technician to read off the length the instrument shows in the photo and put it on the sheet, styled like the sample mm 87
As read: mm 40.3
